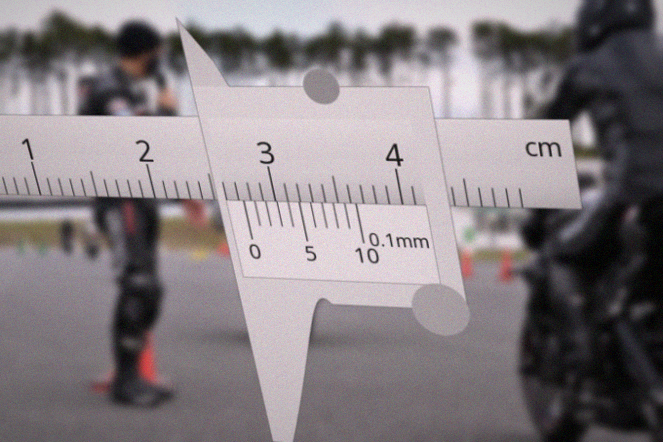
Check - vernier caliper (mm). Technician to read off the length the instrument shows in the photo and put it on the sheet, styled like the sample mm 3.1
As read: mm 27.4
